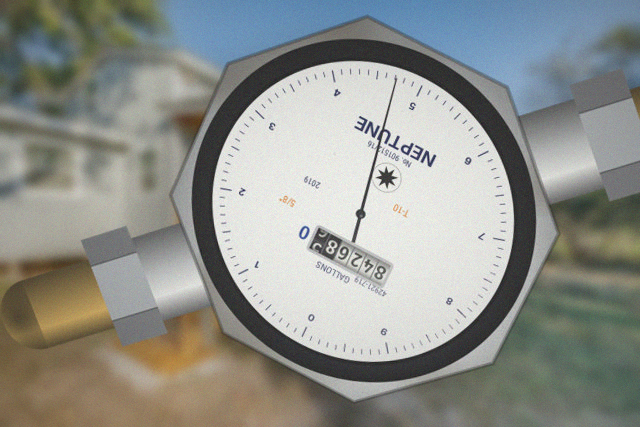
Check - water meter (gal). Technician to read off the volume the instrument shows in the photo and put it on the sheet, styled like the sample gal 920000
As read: gal 8426854.7
